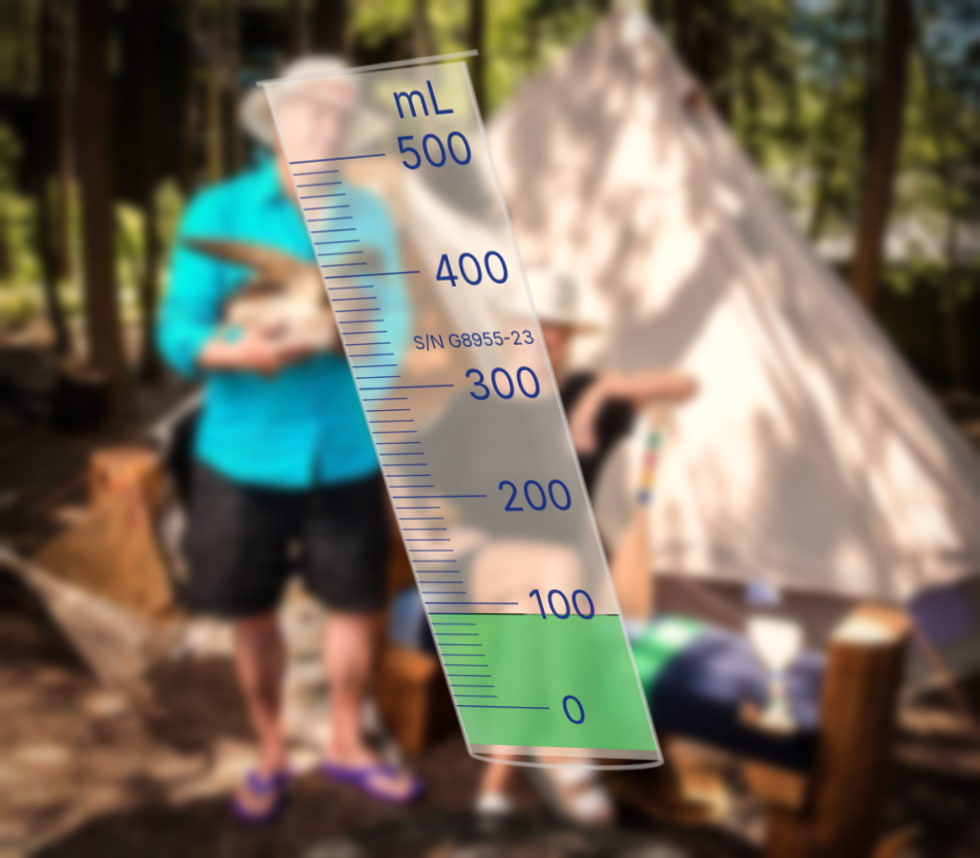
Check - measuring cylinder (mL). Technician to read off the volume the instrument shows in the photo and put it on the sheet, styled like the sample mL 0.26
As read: mL 90
